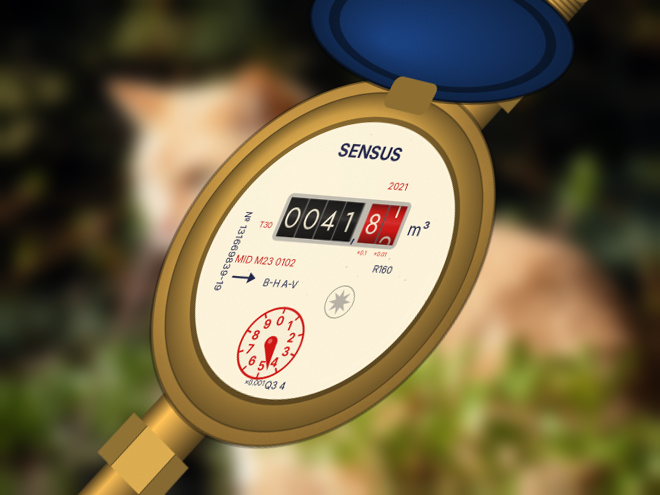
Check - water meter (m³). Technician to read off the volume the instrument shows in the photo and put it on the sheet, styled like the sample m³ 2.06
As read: m³ 41.814
